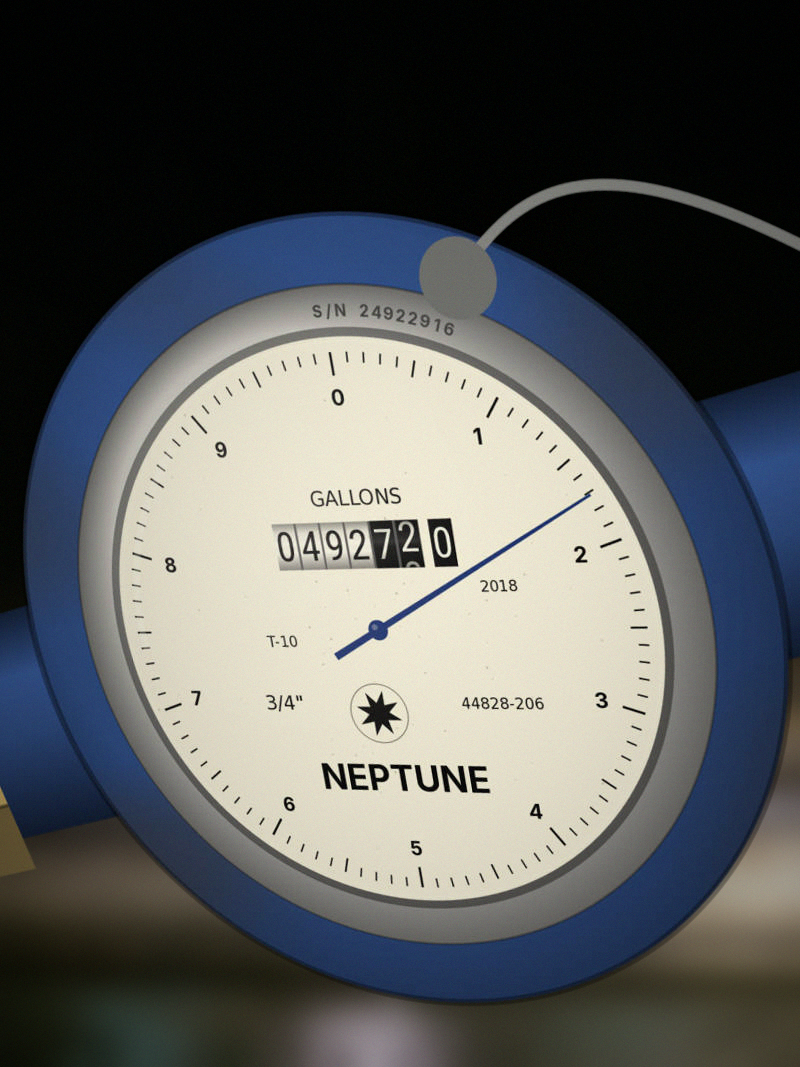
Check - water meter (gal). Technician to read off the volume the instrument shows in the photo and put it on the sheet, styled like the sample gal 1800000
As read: gal 492721.7
